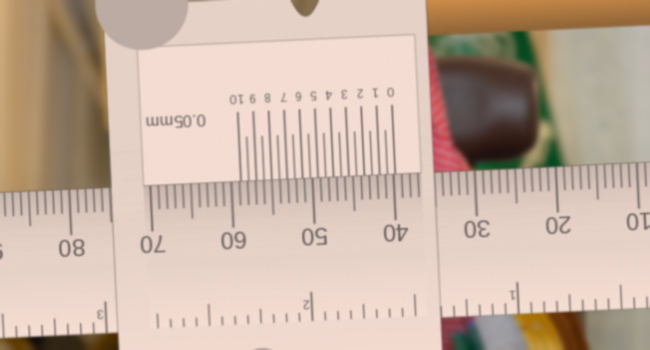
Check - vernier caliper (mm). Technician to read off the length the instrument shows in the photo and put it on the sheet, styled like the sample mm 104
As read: mm 39.8
